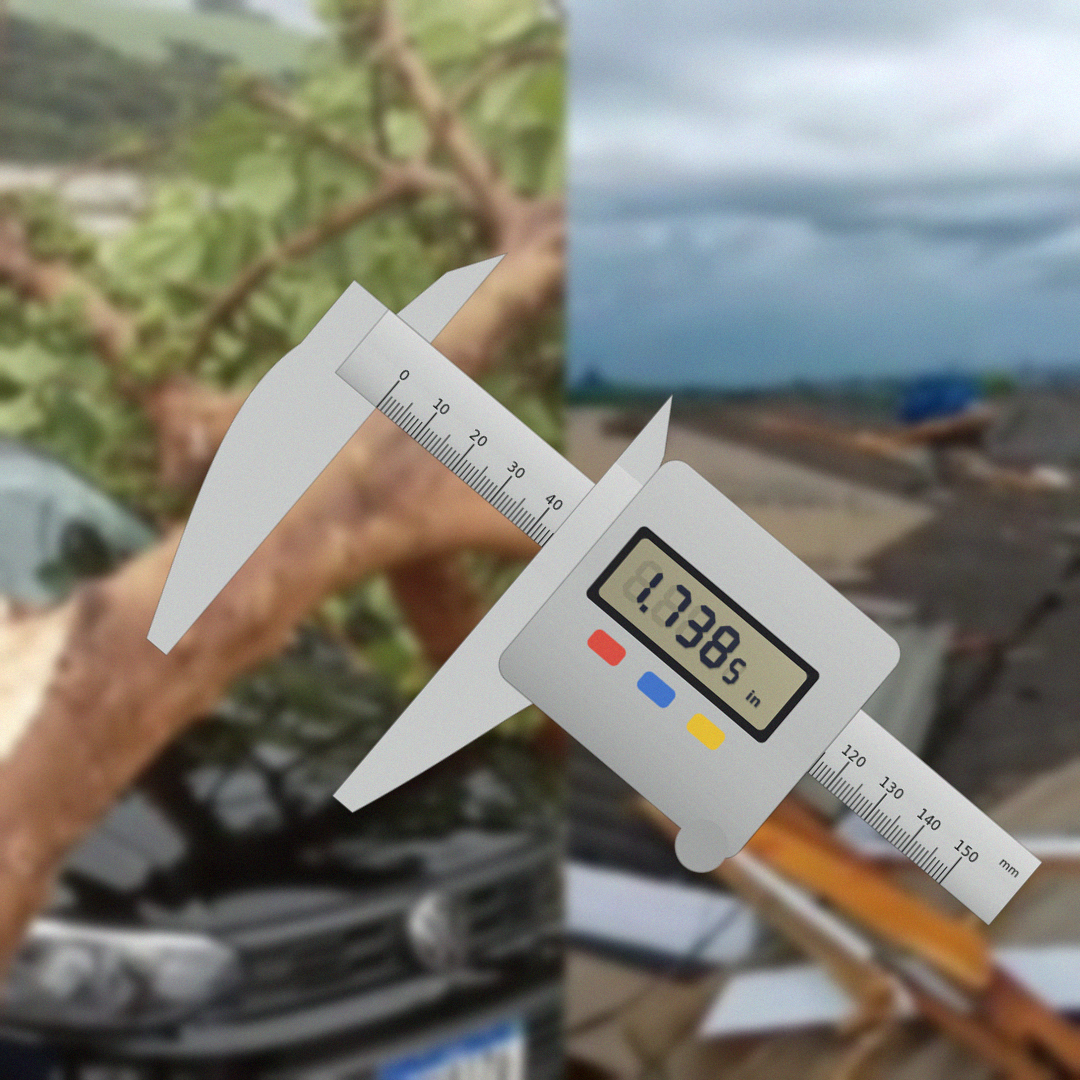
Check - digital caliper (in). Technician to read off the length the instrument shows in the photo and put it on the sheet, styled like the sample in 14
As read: in 1.7385
